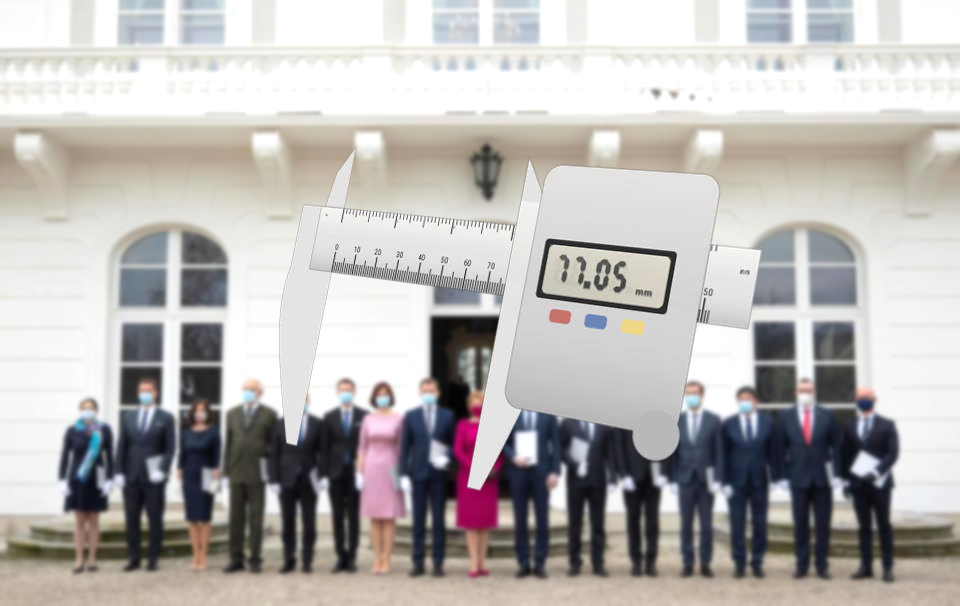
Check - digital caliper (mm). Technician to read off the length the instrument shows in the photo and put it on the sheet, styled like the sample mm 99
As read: mm 77.05
